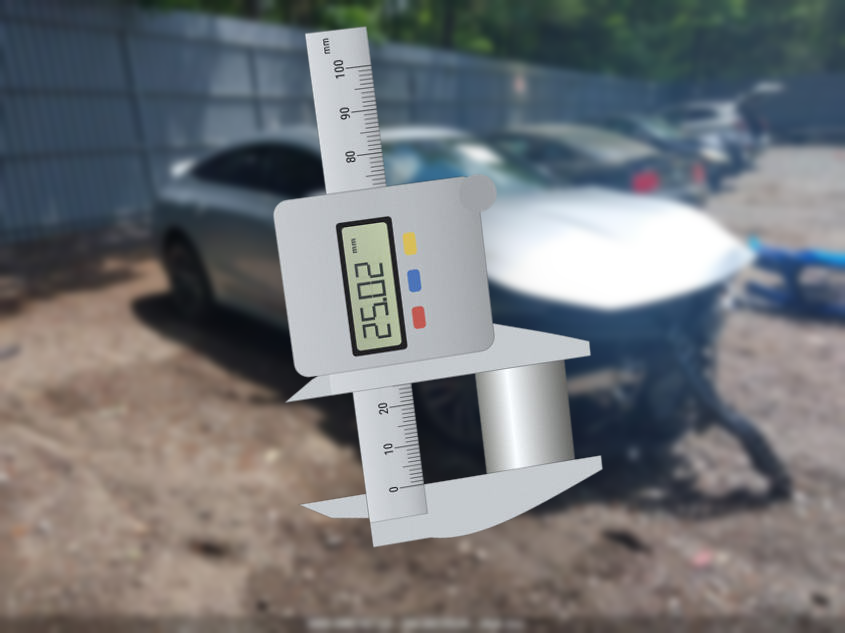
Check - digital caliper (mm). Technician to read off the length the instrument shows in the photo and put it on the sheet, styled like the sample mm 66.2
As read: mm 25.02
